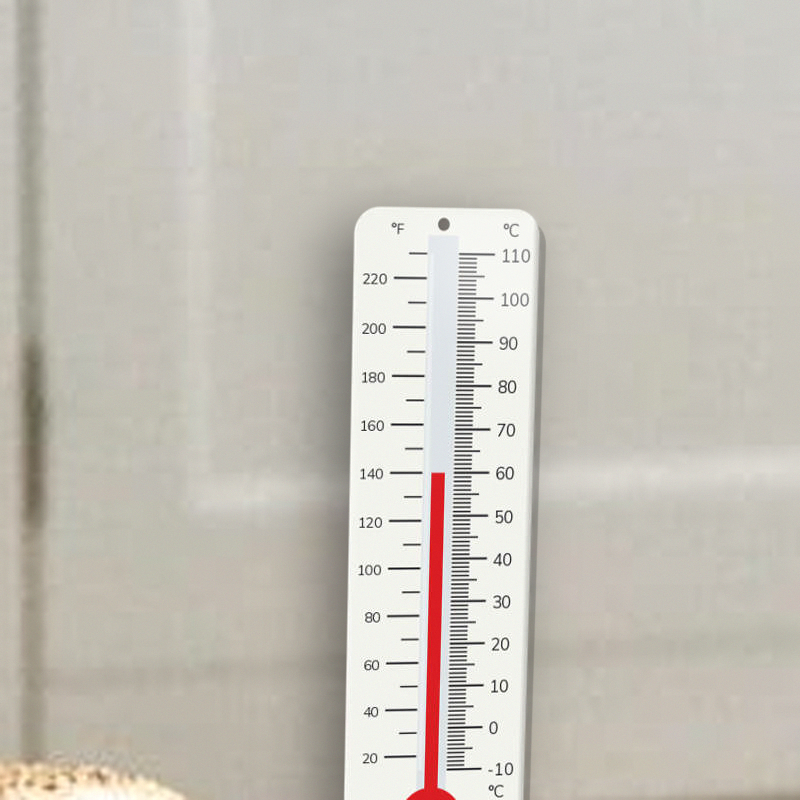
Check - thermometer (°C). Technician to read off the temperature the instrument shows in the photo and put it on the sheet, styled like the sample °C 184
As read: °C 60
